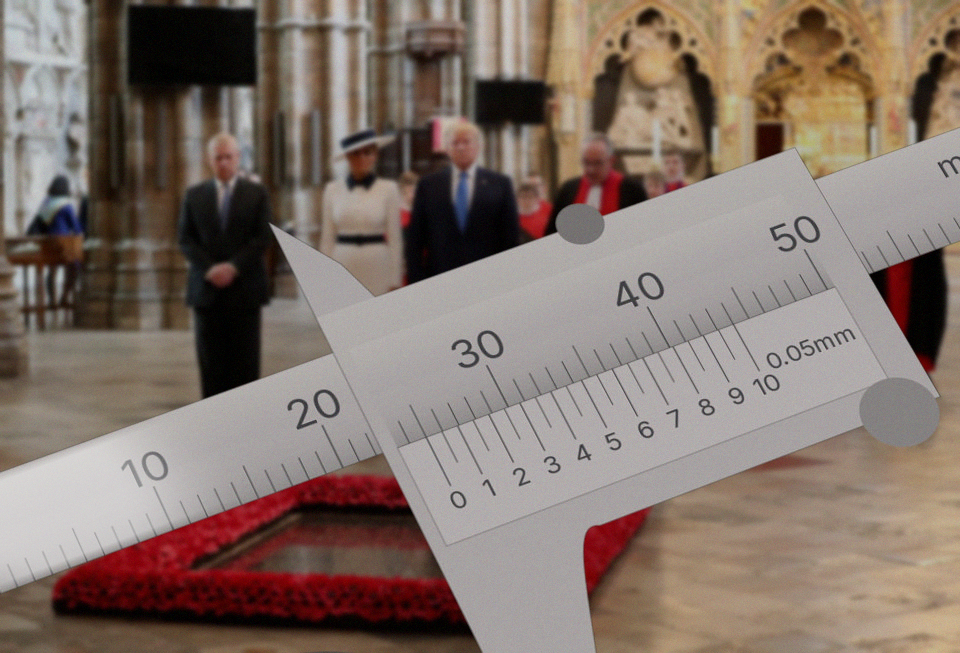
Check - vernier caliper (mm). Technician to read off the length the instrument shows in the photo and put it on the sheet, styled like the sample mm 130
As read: mm 25.0
